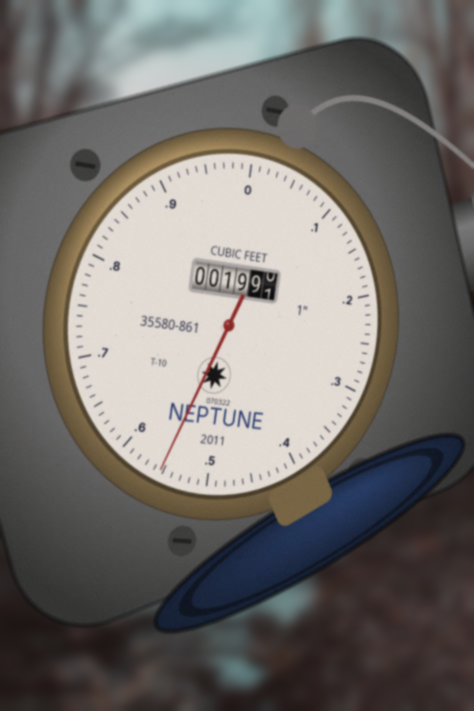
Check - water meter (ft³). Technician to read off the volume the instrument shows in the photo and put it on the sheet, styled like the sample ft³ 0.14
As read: ft³ 1990.55
